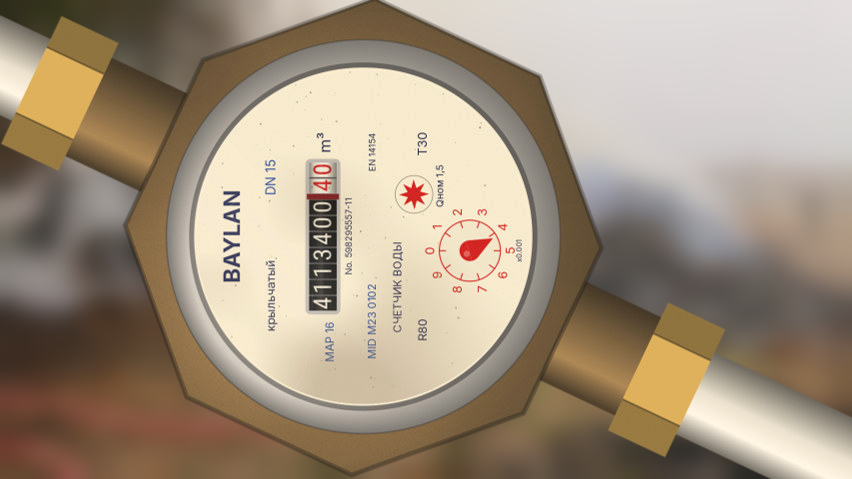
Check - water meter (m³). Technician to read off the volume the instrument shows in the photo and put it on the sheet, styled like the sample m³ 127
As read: m³ 4113400.404
